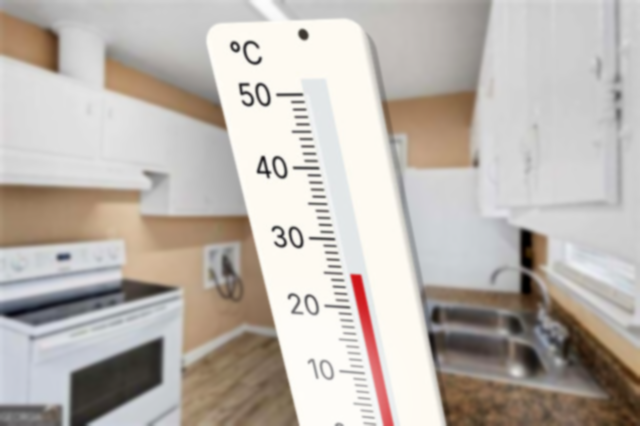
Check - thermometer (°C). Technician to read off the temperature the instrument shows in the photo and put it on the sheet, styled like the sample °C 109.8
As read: °C 25
